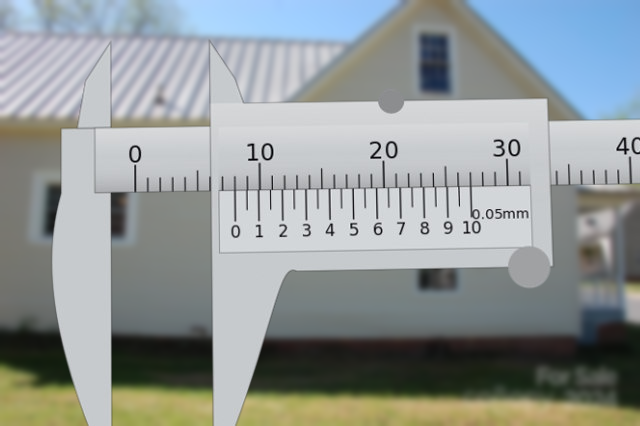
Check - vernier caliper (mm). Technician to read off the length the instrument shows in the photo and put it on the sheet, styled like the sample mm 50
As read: mm 8.0
